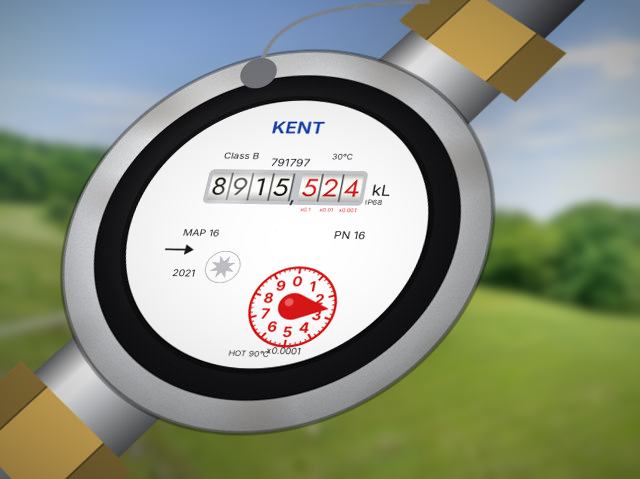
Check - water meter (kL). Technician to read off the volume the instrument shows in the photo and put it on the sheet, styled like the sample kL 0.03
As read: kL 8915.5242
